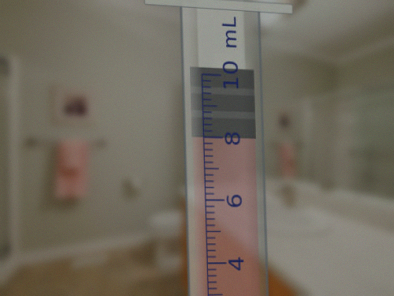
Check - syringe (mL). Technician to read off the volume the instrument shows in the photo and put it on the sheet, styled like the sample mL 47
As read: mL 8
